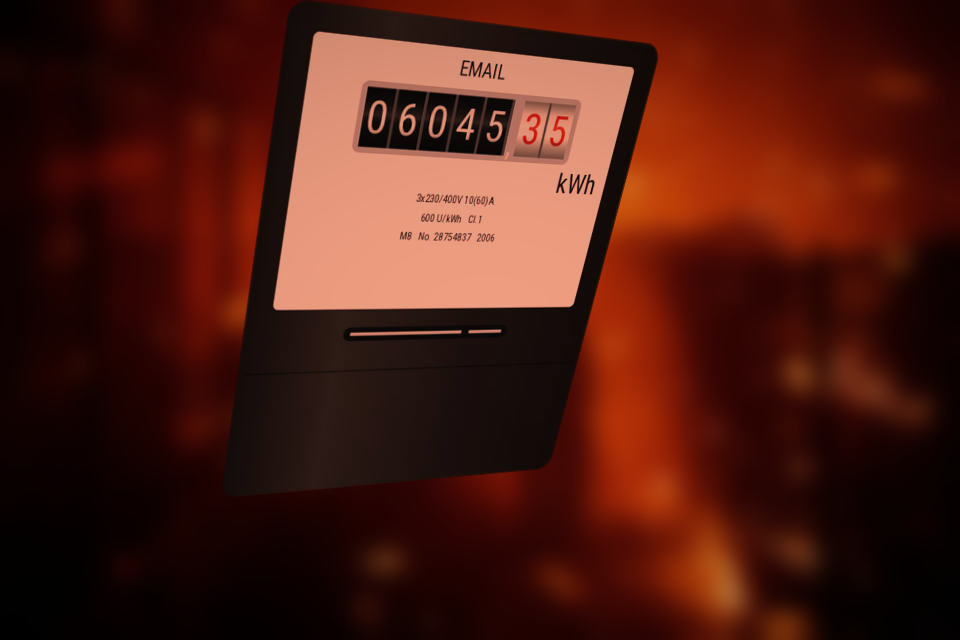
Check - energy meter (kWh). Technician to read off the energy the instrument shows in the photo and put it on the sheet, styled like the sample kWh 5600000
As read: kWh 6045.35
